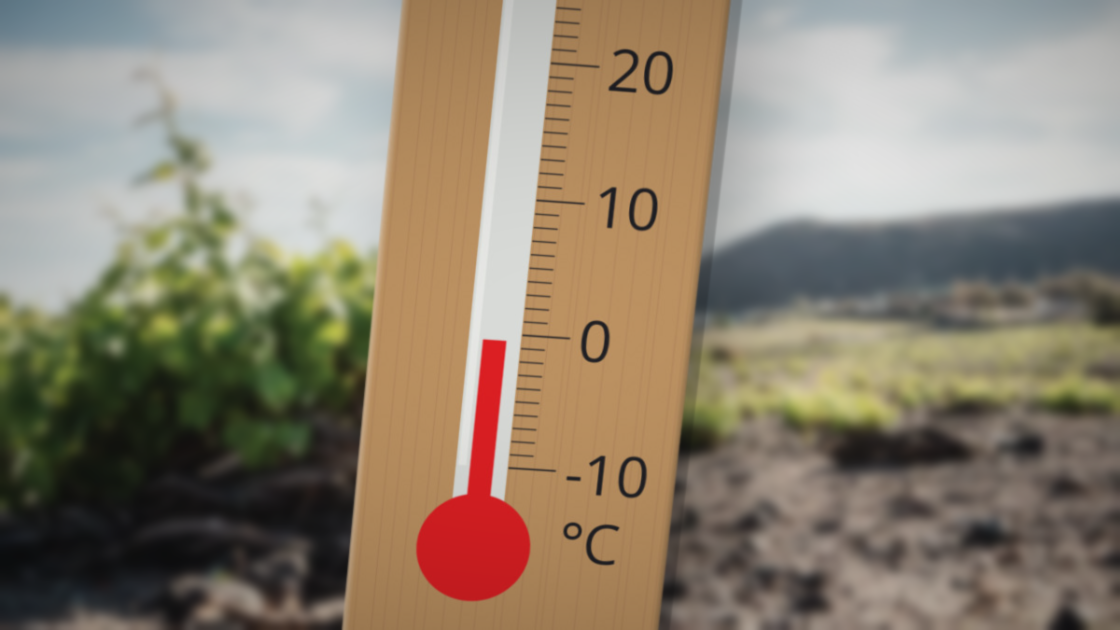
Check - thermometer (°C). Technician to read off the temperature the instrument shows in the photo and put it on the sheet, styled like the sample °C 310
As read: °C -0.5
